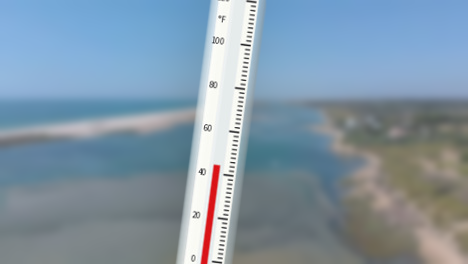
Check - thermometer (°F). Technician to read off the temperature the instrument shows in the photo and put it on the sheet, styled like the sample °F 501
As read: °F 44
